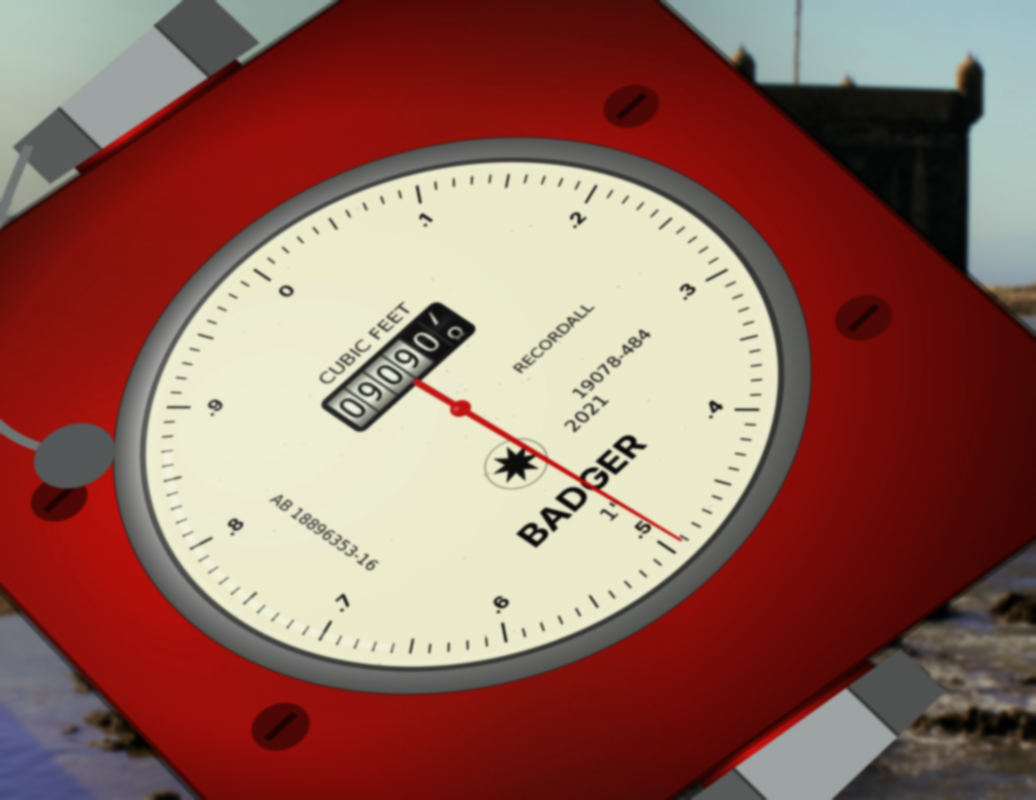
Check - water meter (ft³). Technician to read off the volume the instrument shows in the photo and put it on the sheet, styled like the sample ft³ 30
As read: ft³ 90907.49
